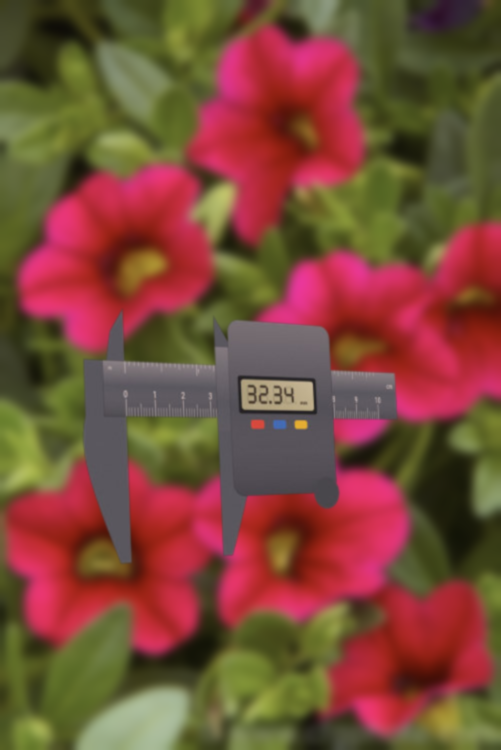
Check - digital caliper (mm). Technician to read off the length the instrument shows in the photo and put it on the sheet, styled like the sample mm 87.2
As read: mm 32.34
